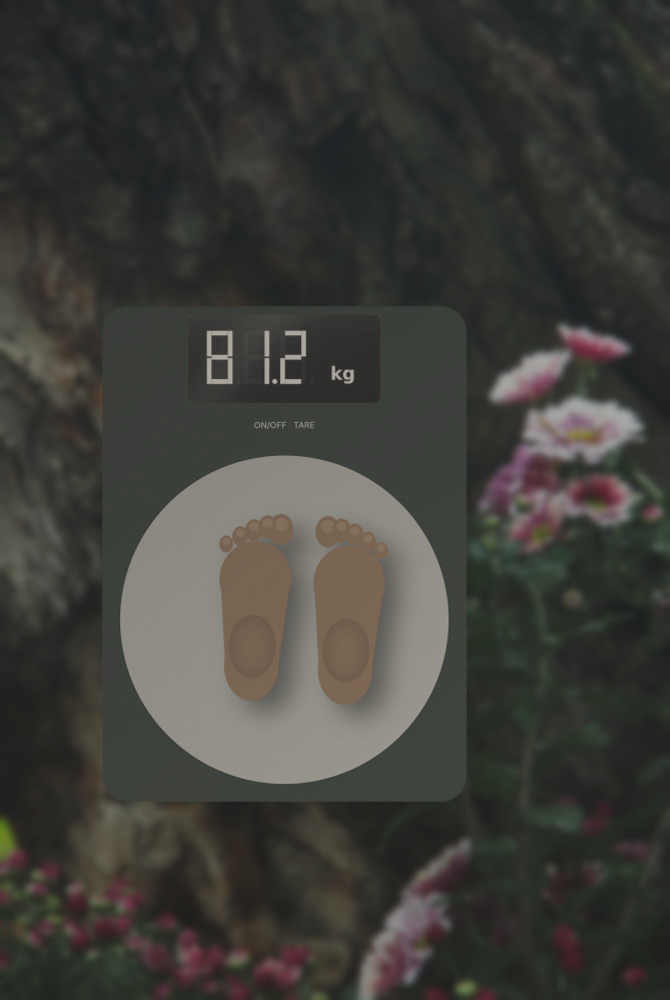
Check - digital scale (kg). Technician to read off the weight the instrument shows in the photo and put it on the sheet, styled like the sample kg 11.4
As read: kg 81.2
